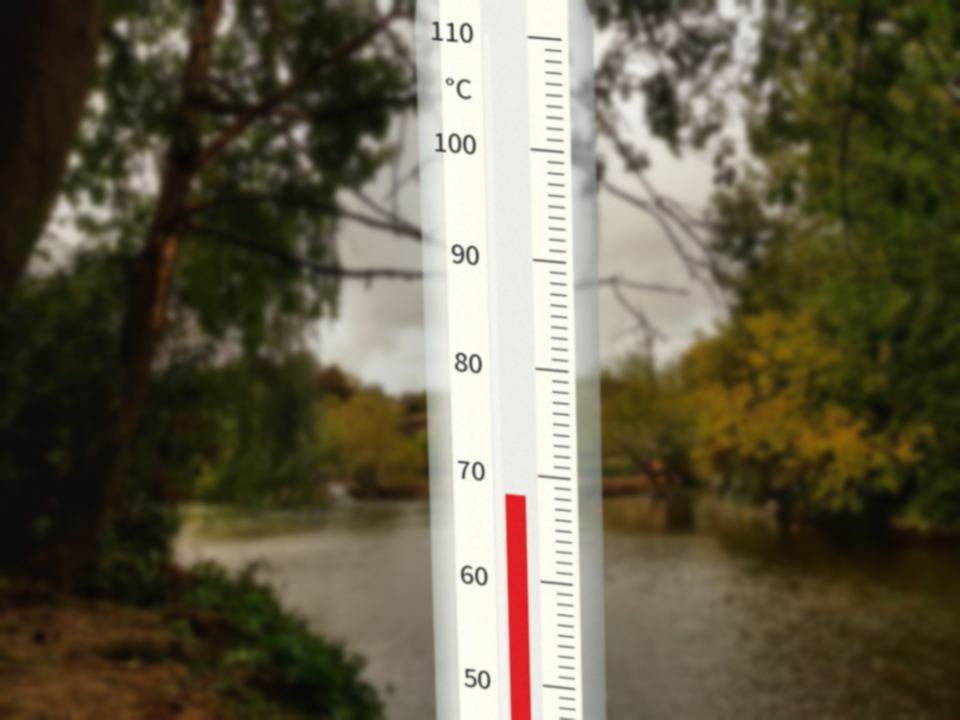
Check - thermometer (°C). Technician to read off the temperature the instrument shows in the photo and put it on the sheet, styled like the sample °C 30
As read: °C 68
